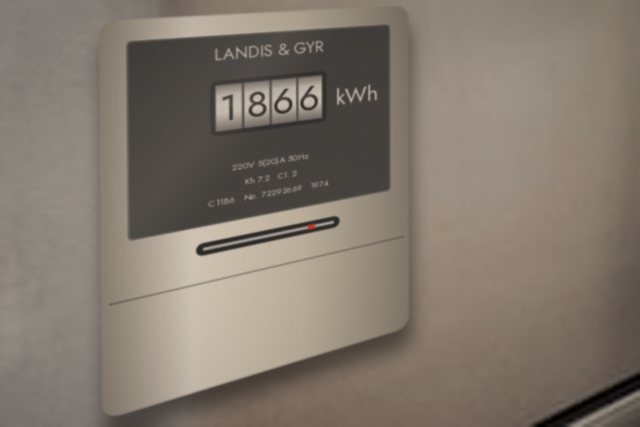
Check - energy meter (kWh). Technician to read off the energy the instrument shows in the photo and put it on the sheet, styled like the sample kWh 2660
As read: kWh 1866
